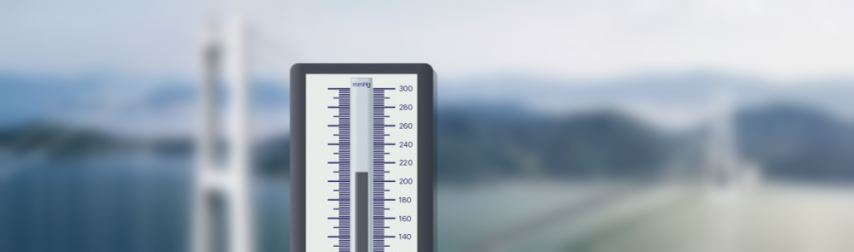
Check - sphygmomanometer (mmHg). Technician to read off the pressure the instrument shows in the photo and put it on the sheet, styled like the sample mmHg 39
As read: mmHg 210
